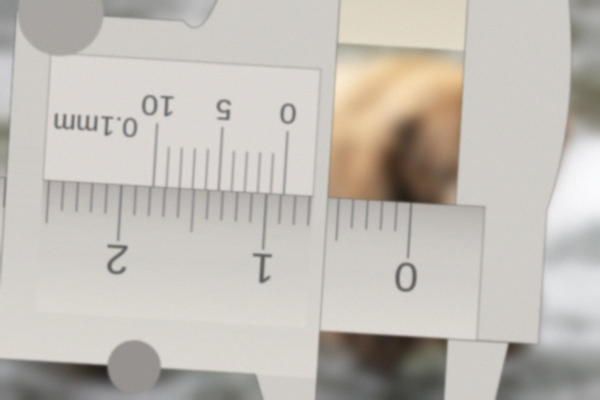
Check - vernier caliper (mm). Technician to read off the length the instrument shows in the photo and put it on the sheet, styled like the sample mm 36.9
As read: mm 8.8
